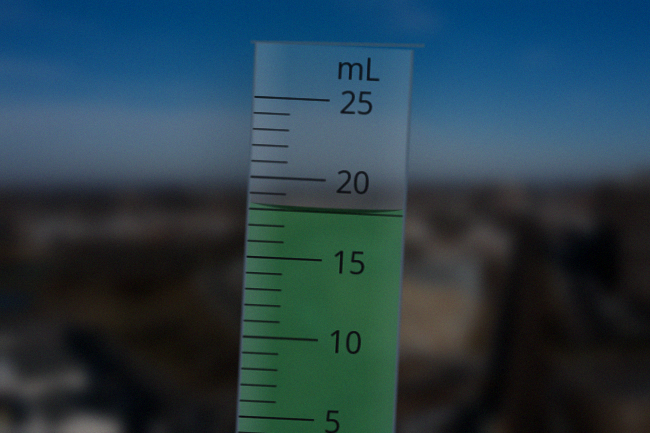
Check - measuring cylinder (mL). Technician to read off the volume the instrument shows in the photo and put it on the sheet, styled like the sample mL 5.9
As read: mL 18
